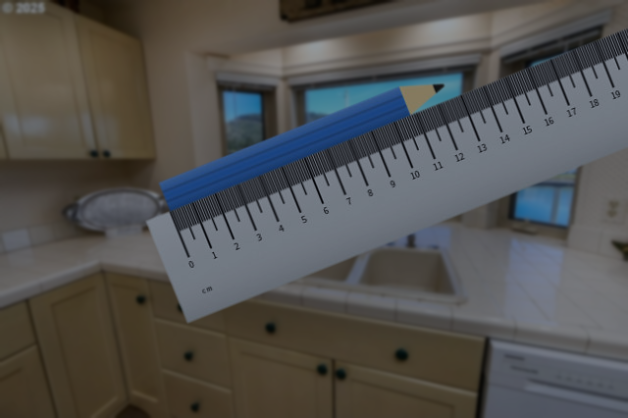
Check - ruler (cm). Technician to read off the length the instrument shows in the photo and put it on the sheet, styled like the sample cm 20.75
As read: cm 12.5
